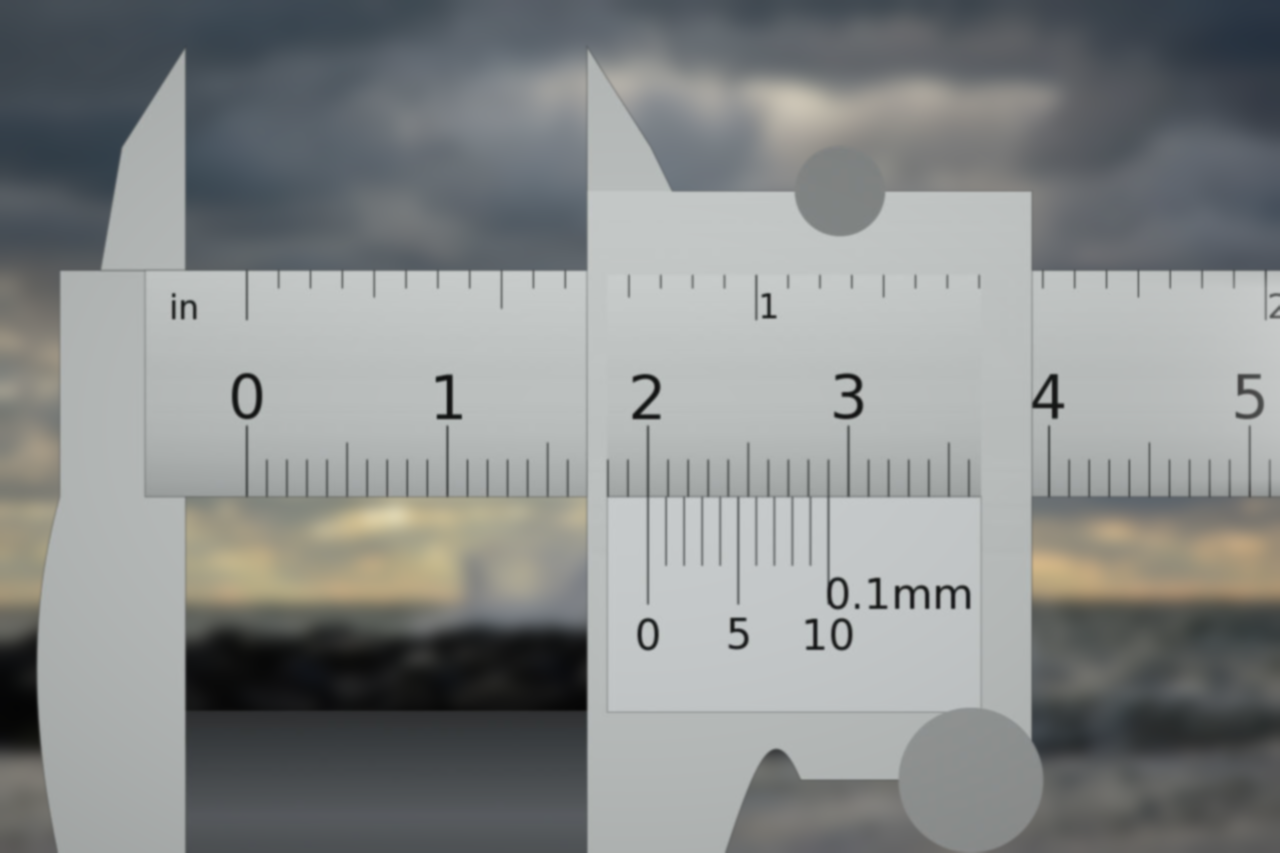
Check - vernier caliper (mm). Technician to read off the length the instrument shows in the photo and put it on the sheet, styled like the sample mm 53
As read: mm 20.0
